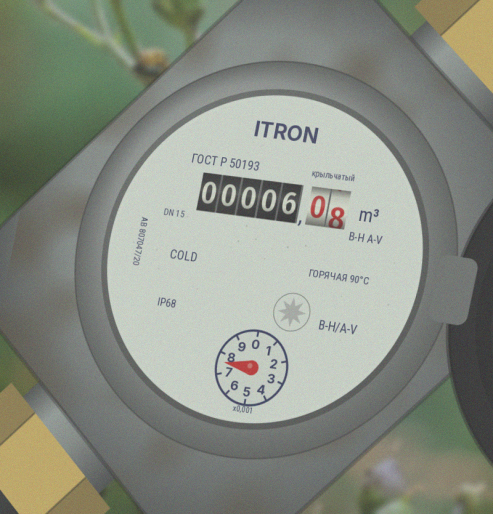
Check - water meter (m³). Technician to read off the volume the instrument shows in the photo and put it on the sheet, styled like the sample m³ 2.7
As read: m³ 6.077
